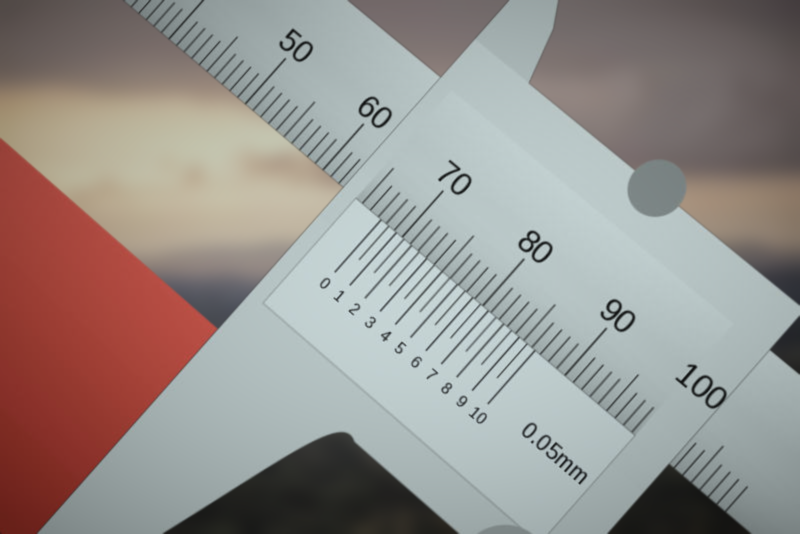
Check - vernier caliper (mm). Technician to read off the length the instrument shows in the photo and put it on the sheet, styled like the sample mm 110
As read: mm 67.4
